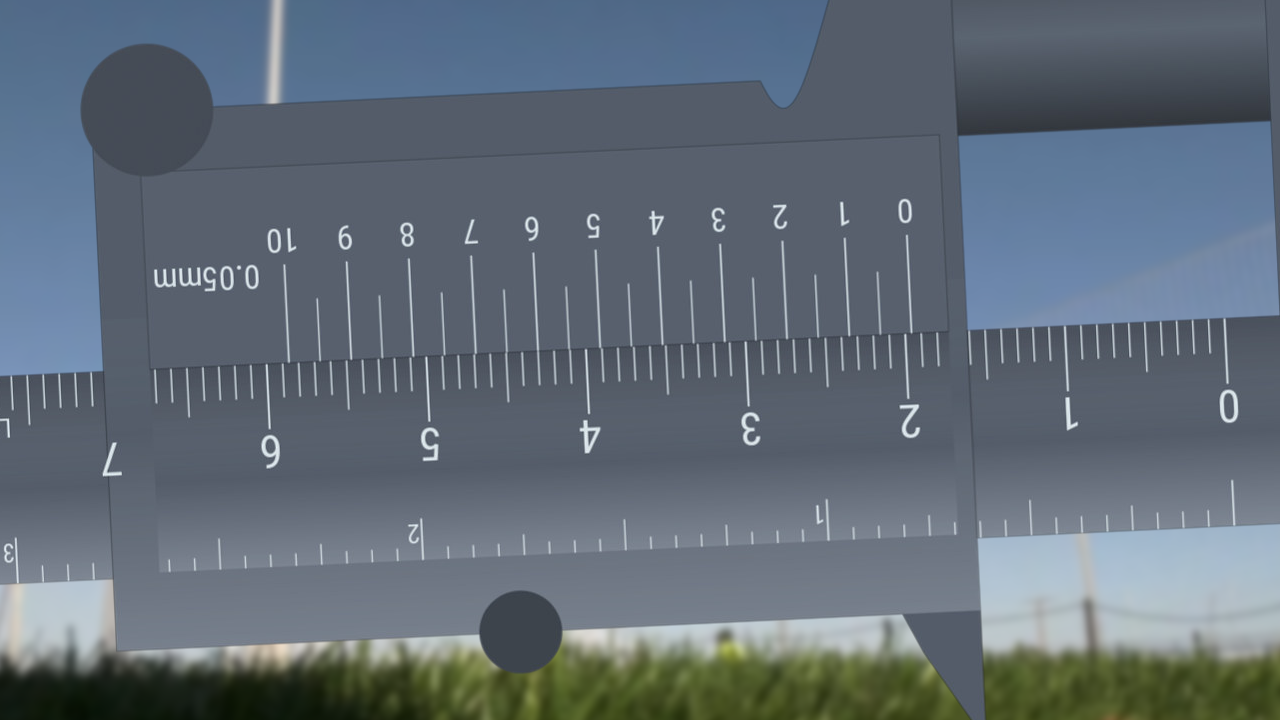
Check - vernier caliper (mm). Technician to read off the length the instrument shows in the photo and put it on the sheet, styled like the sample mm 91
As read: mm 19.6
